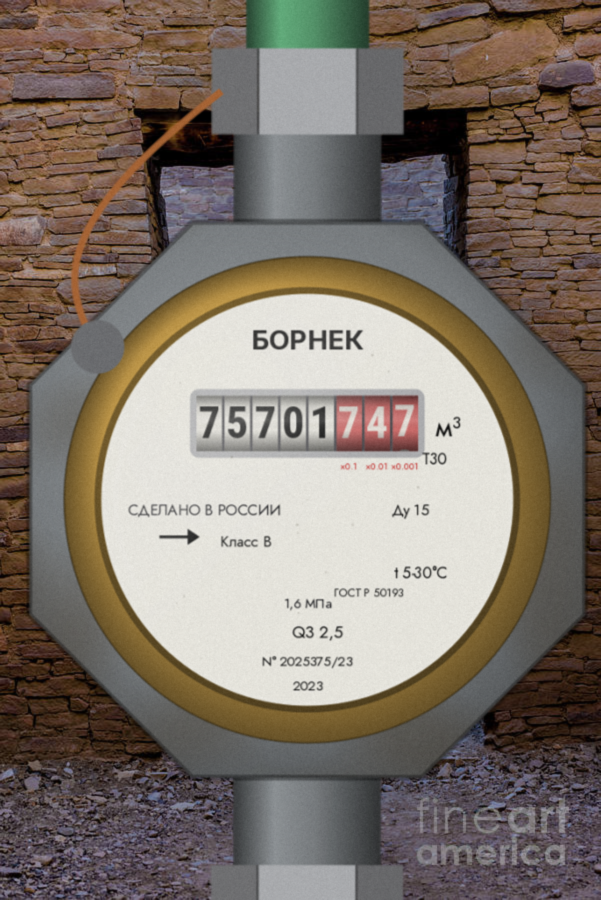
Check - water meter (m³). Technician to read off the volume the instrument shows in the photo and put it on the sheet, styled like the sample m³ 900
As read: m³ 75701.747
